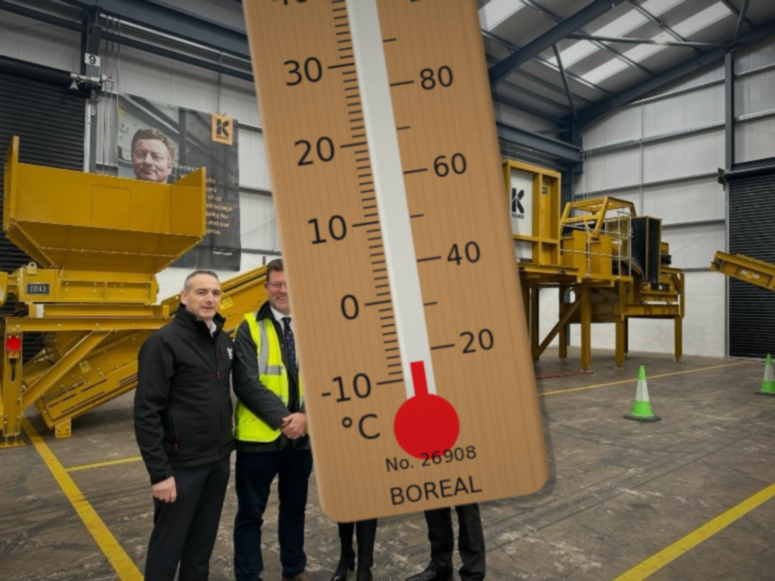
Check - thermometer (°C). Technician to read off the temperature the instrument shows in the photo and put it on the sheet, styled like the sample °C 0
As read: °C -8
